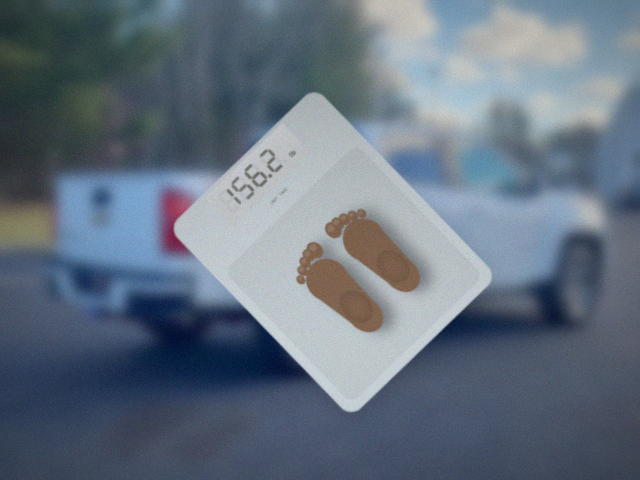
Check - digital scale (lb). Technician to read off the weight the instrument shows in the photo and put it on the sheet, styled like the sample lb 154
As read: lb 156.2
